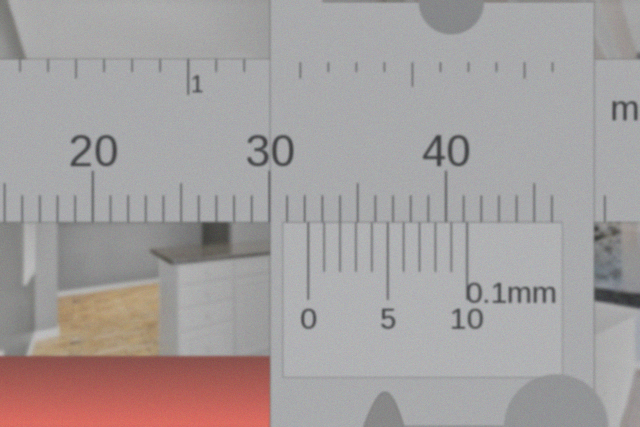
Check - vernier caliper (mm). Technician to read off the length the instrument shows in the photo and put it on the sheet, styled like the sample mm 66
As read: mm 32.2
